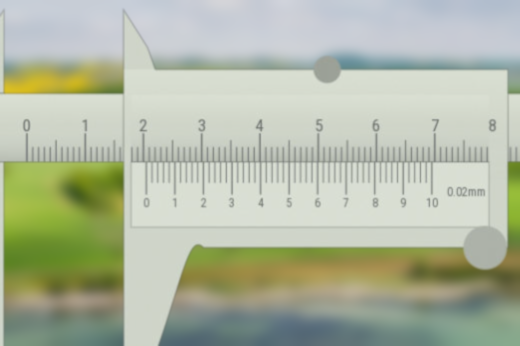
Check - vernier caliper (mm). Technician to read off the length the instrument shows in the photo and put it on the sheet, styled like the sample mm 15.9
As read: mm 20.5
